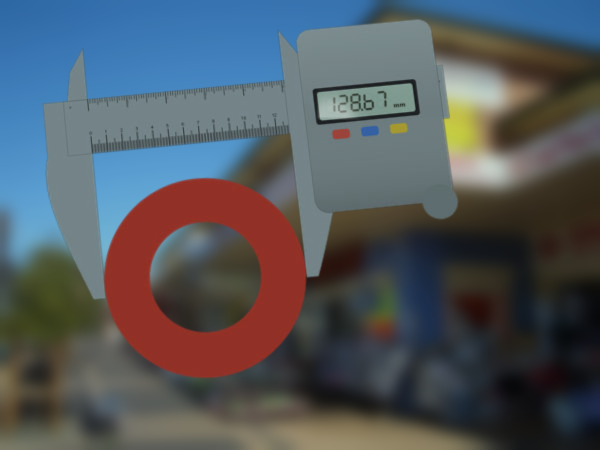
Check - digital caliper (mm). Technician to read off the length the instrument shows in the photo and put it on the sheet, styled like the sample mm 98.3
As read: mm 128.67
